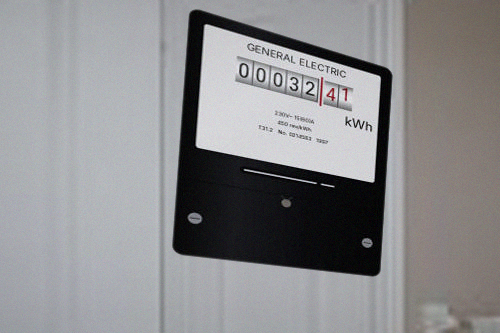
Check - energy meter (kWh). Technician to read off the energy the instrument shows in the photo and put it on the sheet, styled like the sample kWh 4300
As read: kWh 32.41
